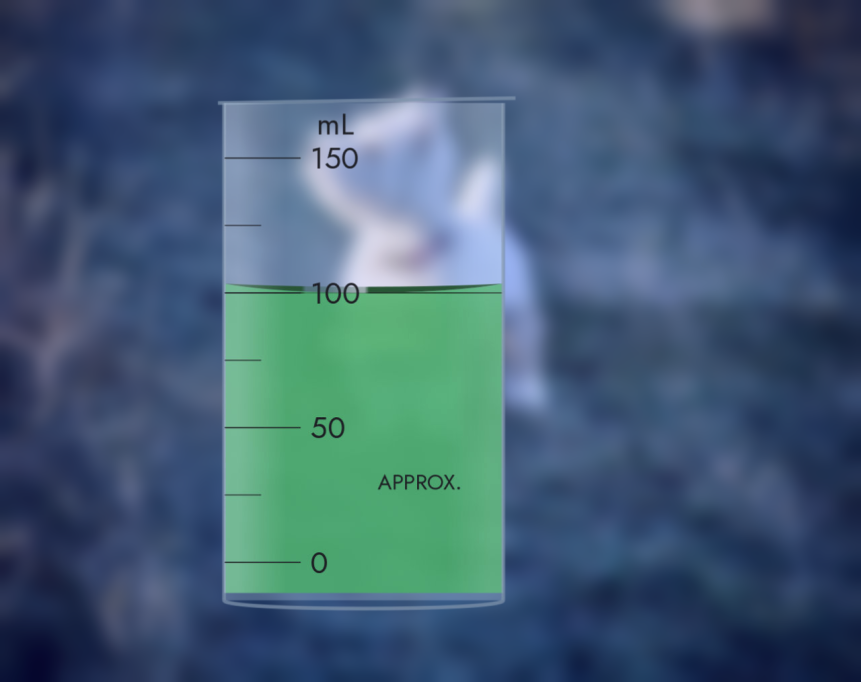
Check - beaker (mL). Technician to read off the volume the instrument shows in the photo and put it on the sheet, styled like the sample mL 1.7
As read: mL 100
